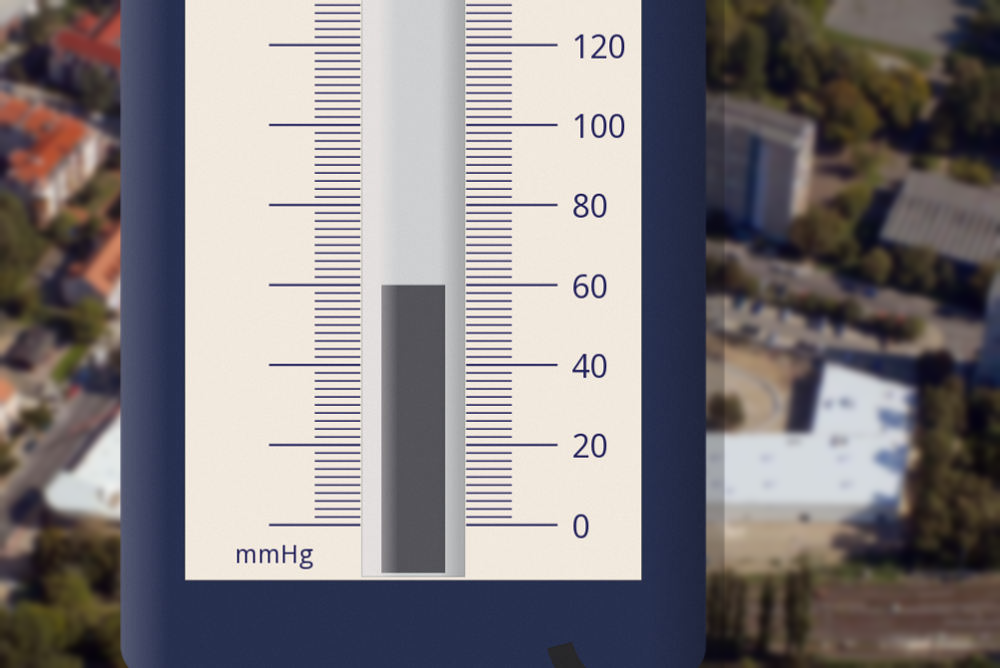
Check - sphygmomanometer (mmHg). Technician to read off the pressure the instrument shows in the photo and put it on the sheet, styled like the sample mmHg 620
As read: mmHg 60
